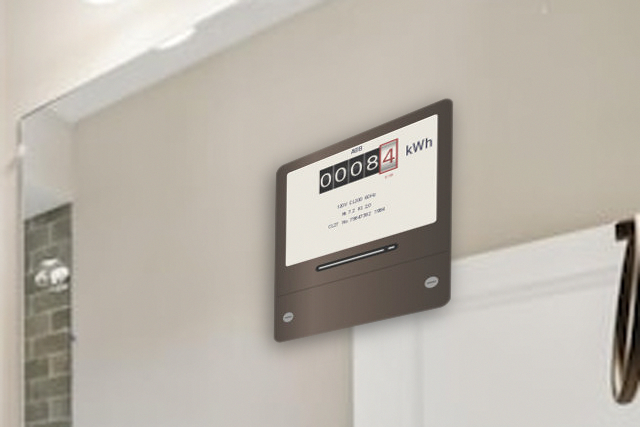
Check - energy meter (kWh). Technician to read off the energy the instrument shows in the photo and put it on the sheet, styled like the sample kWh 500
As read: kWh 8.4
